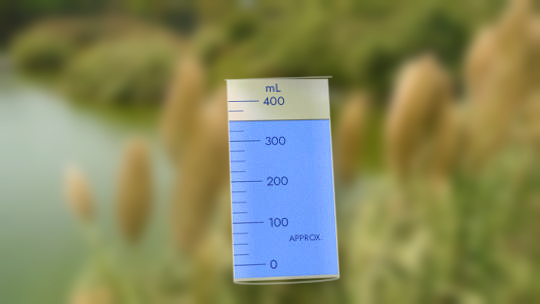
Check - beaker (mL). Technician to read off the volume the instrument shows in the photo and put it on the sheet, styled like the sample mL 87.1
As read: mL 350
